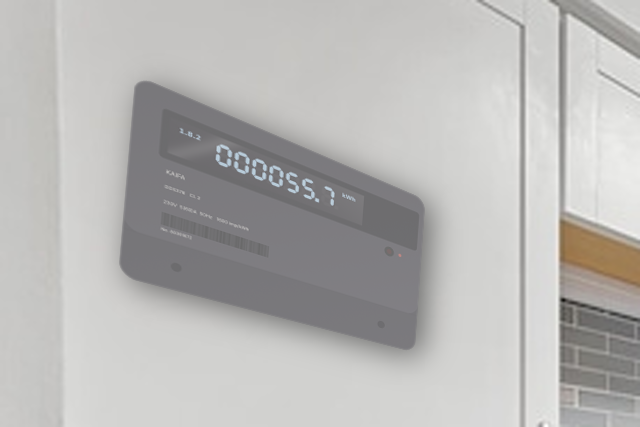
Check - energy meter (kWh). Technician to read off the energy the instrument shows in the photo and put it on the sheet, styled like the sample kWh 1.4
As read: kWh 55.7
